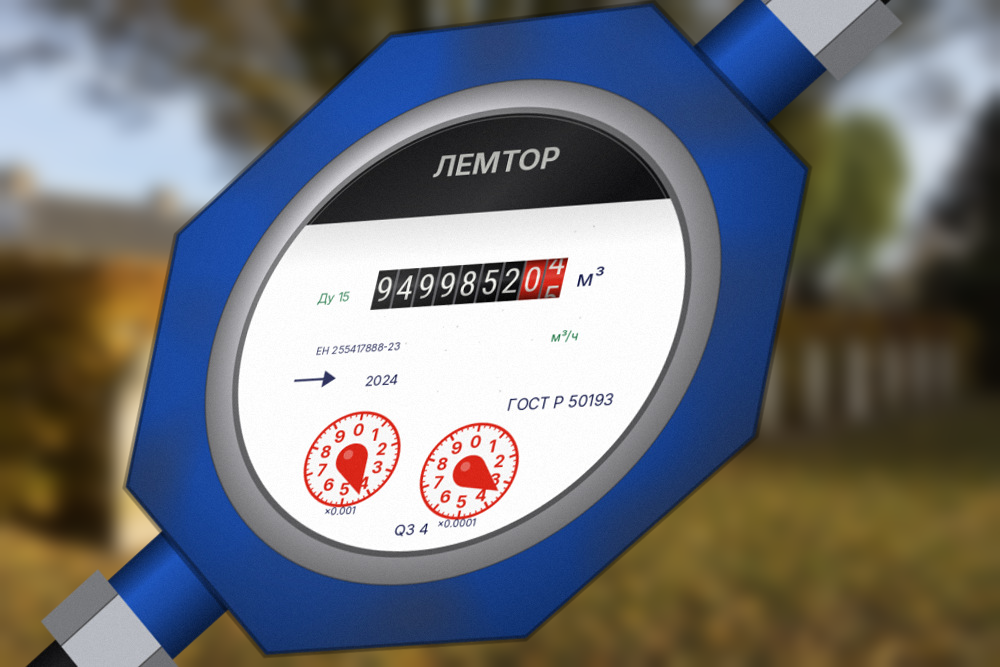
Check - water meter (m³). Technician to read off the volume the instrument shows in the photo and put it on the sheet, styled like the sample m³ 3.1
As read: m³ 9499852.0443
